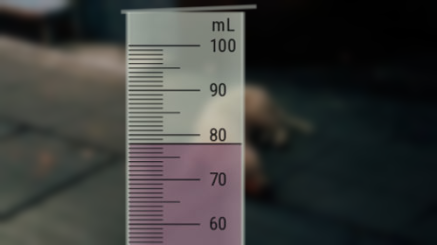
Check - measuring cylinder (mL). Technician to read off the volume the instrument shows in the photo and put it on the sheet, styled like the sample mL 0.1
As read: mL 78
